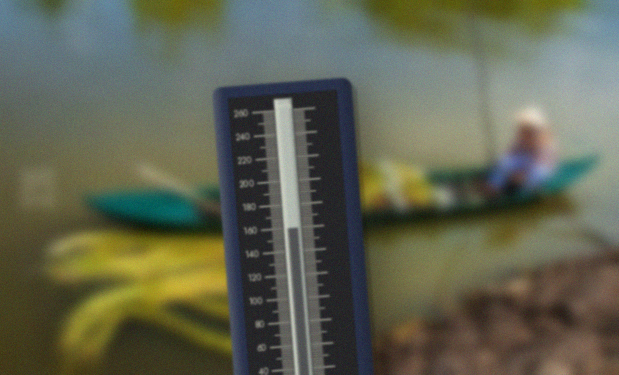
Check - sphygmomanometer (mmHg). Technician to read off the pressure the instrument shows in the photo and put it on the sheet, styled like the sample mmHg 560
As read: mmHg 160
